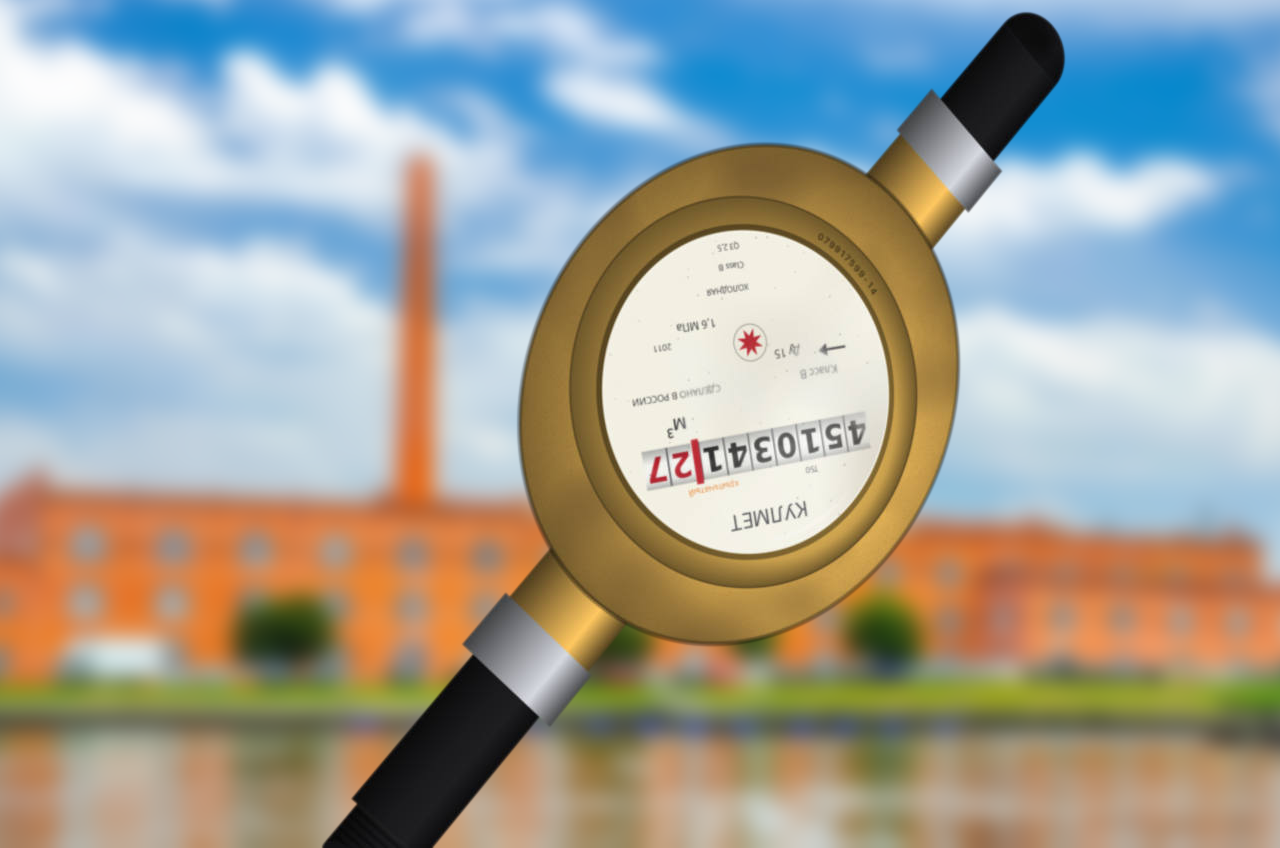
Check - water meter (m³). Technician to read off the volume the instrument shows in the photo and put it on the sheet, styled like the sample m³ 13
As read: m³ 4510341.27
